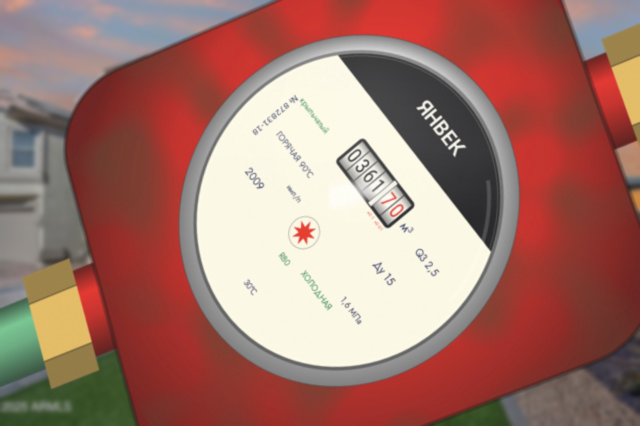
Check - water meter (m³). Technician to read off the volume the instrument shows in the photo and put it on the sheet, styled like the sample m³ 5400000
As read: m³ 361.70
